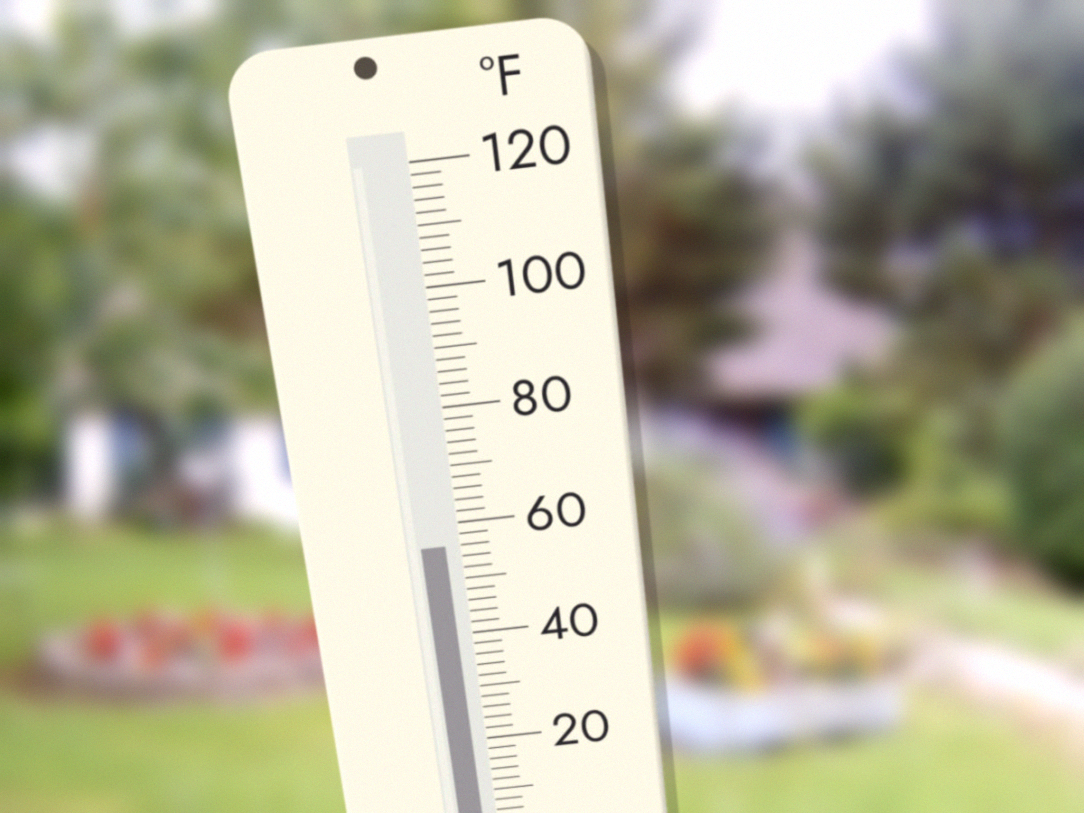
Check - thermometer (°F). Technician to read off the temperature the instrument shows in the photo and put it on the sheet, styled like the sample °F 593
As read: °F 56
